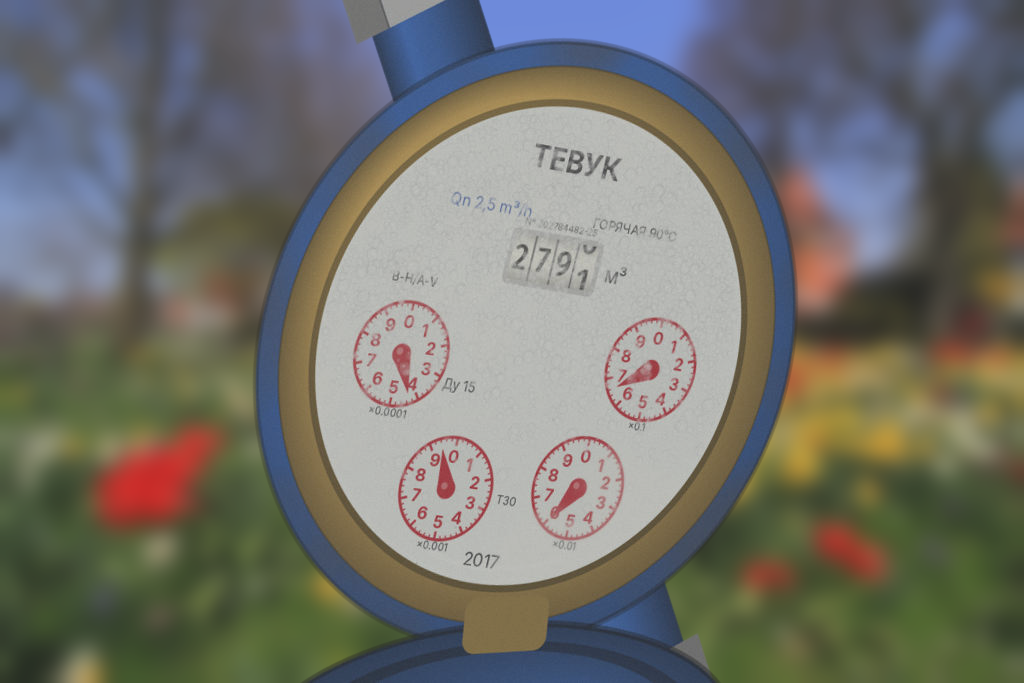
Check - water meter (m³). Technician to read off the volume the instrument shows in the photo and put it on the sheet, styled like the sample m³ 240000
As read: m³ 2790.6594
